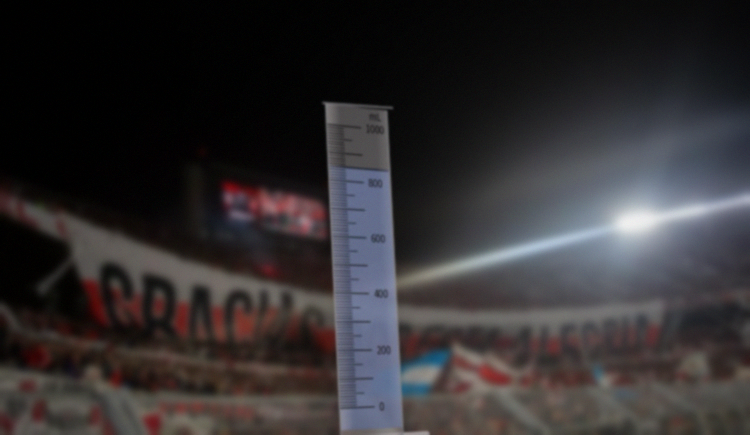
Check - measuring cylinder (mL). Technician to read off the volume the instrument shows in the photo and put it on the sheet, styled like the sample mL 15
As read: mL 850
